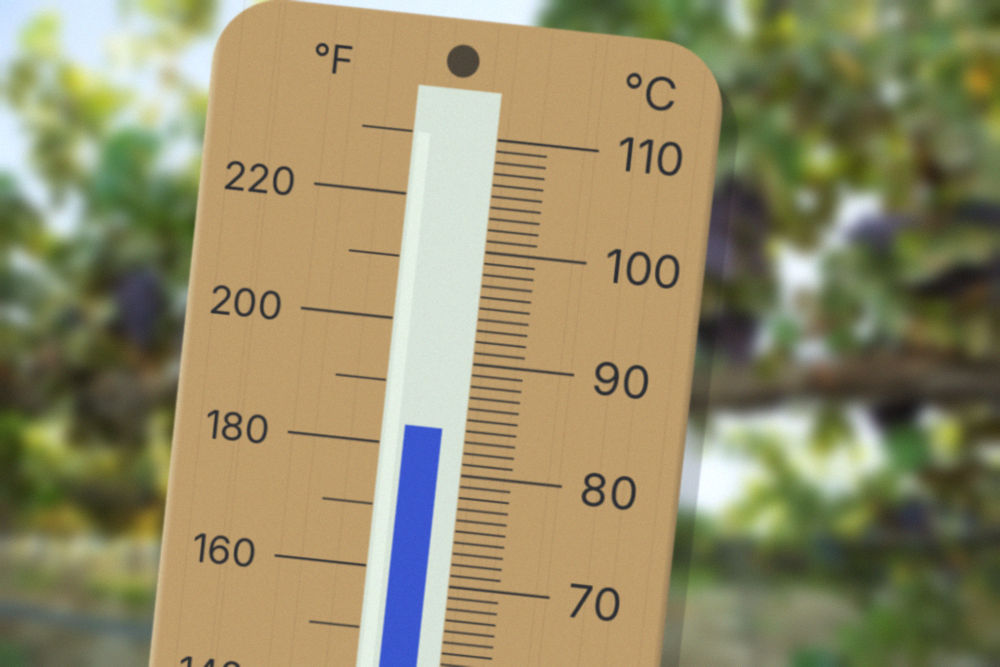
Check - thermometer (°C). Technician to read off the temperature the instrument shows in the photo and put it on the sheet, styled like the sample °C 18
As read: °C 84
